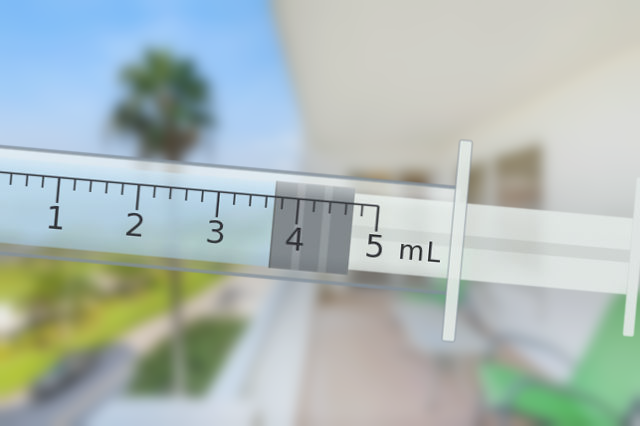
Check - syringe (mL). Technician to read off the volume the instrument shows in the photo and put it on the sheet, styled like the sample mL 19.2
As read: mL 3.7
